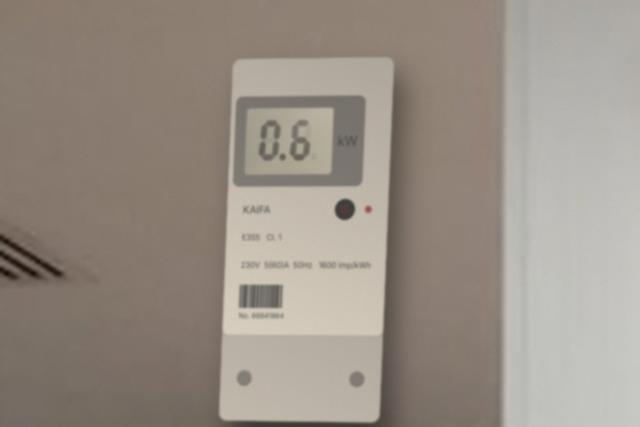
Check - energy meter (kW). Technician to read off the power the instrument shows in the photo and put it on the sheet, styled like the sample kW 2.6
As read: kW 0.6
